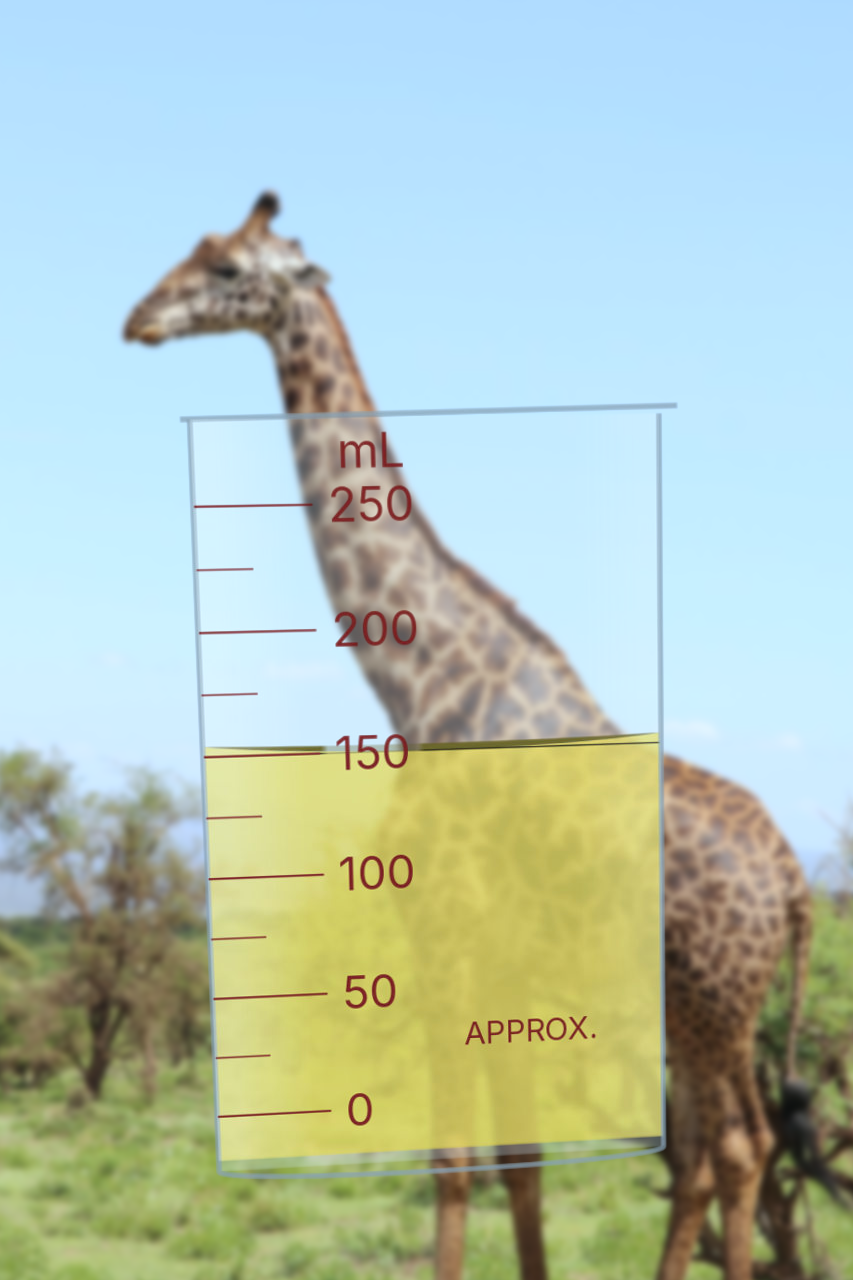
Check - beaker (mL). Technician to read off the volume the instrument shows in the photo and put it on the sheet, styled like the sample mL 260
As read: mL 150
